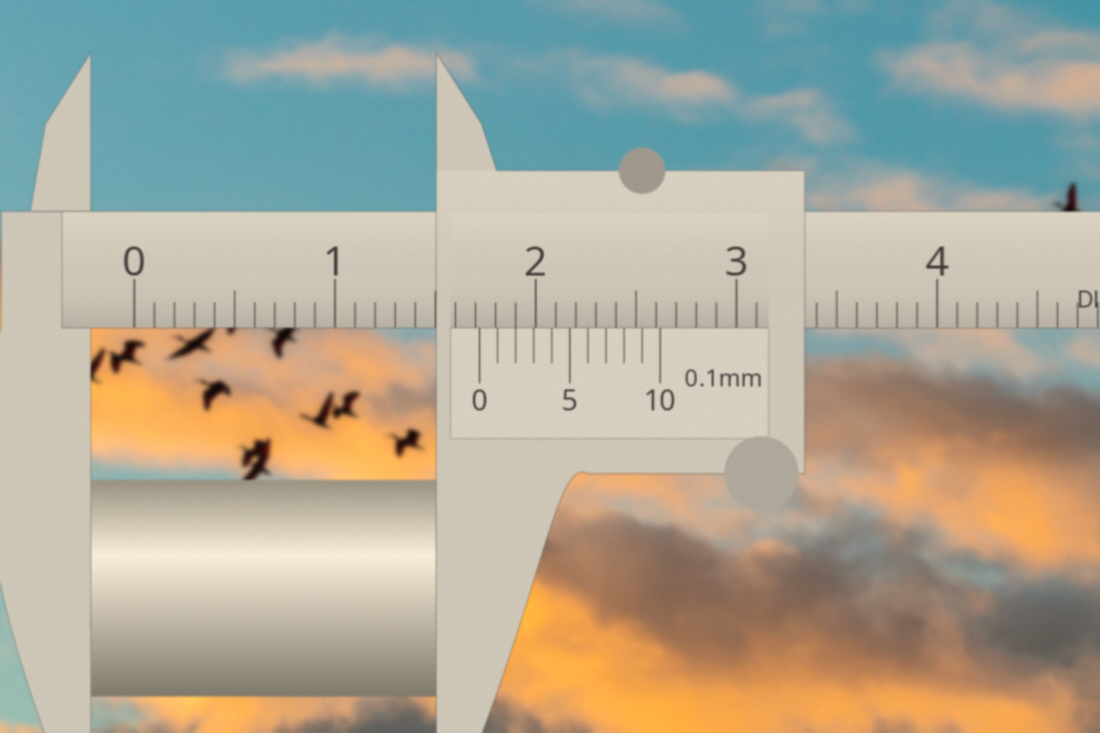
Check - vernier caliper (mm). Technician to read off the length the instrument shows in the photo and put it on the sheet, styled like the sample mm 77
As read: mm 17.2
